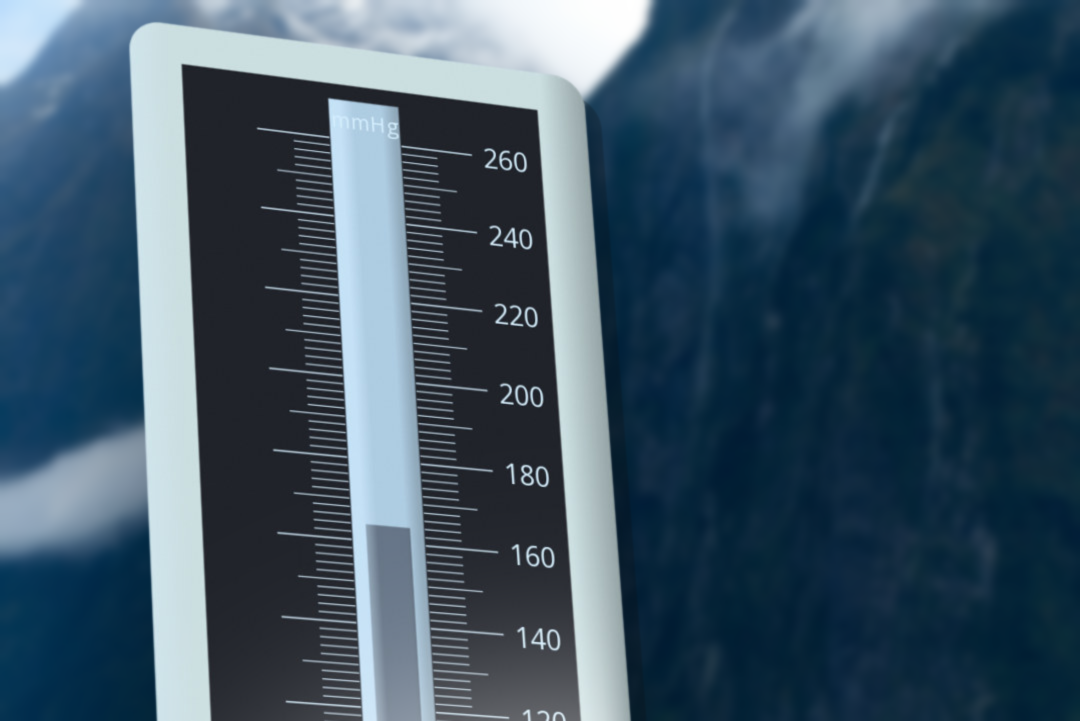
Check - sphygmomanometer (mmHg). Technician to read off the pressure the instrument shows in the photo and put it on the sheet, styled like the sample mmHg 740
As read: mmHg 164
